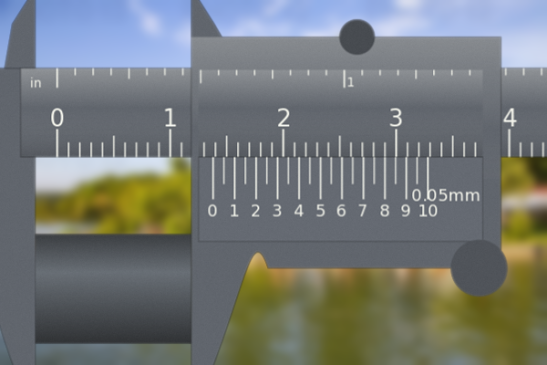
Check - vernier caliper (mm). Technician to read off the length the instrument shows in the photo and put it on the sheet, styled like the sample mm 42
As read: mm 13.8
